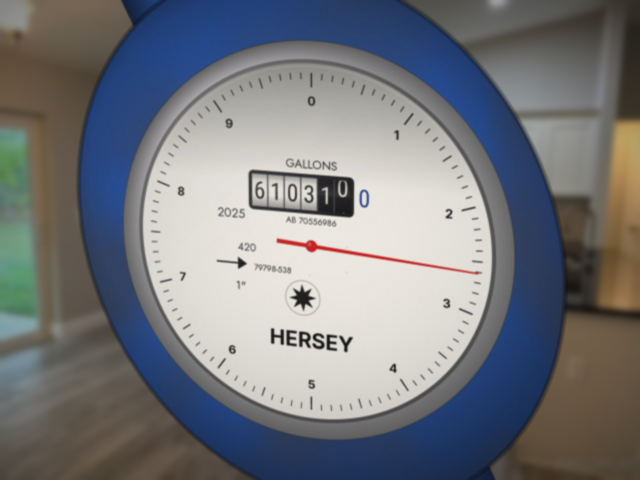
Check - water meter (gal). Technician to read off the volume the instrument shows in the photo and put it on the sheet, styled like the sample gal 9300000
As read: gal 6103102.6
